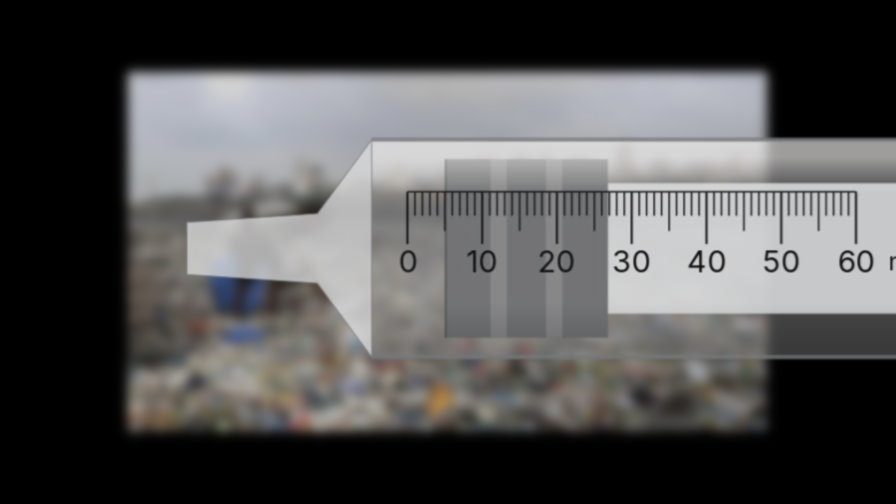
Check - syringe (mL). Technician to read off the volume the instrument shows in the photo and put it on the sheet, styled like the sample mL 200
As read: mL 5
